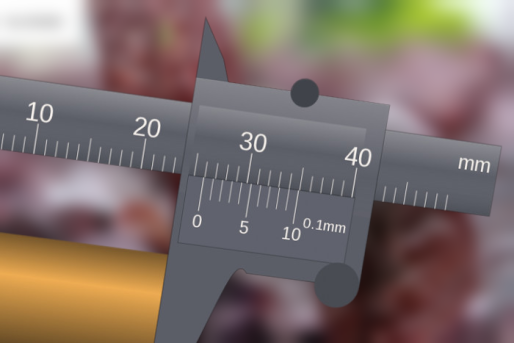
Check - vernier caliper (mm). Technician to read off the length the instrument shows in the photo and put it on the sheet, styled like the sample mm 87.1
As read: mm 25.9
